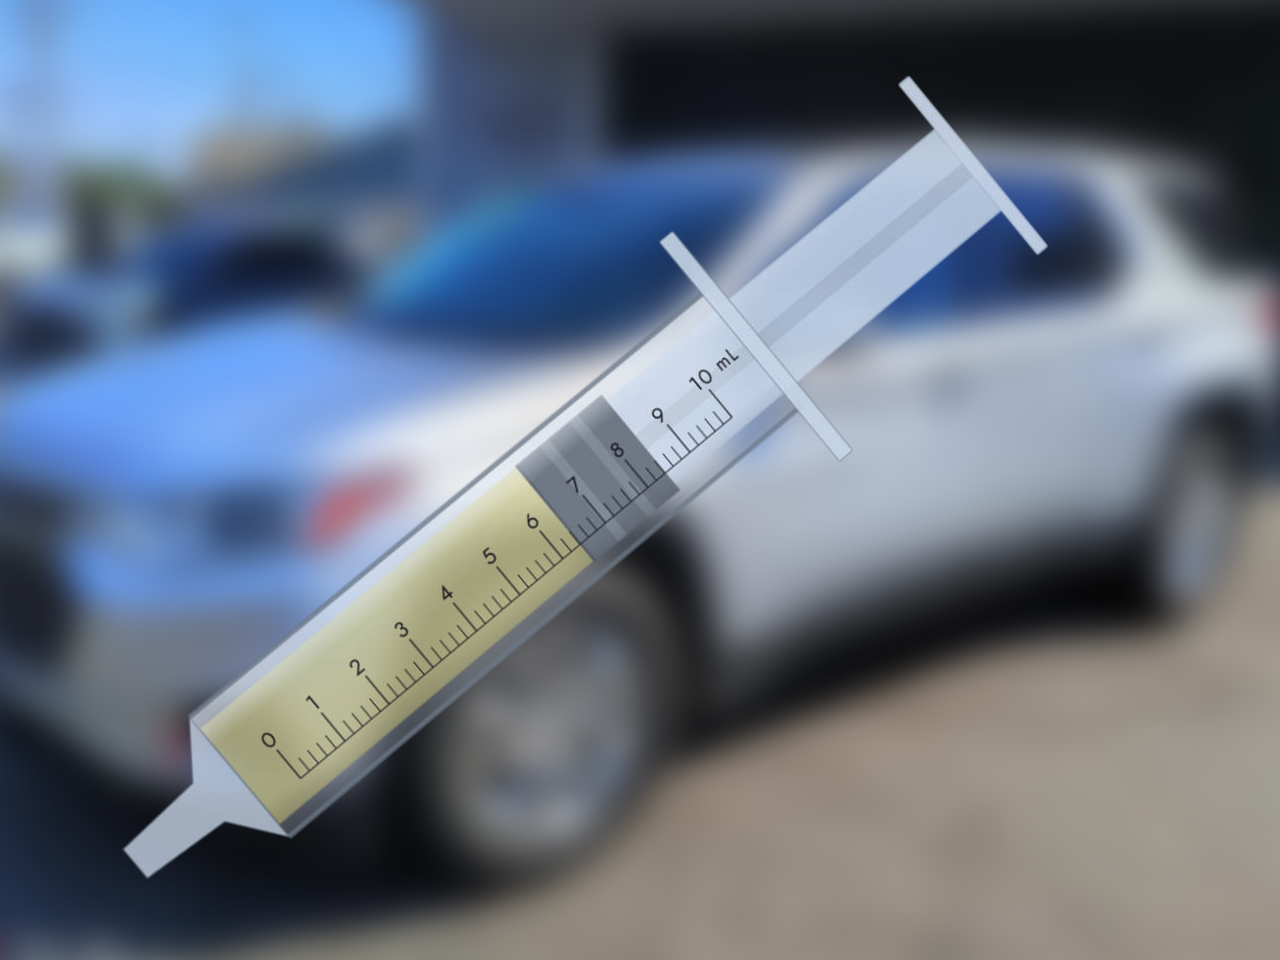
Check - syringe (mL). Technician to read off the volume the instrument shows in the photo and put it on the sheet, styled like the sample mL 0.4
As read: mL 6.4
